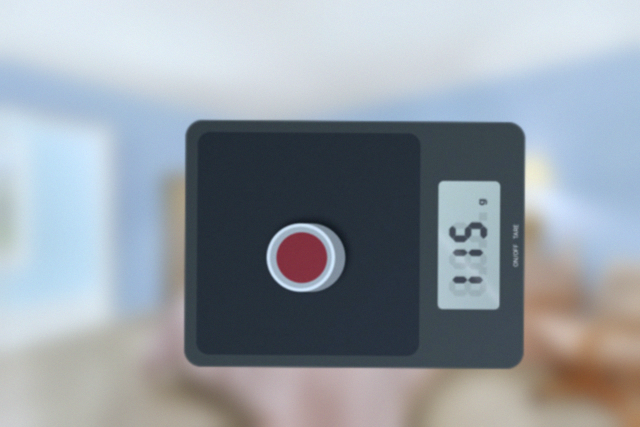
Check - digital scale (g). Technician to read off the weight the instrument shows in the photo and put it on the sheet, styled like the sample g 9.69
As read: g 115
